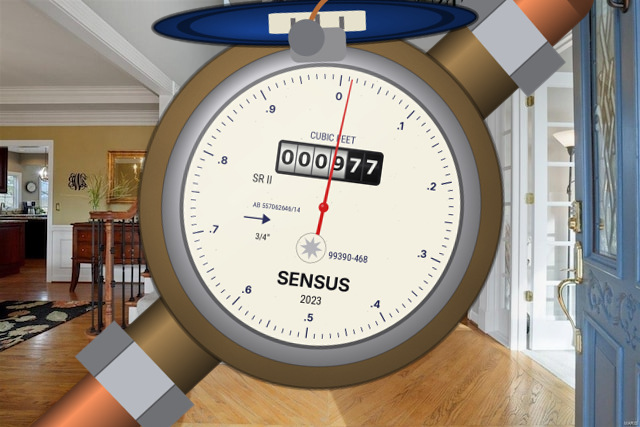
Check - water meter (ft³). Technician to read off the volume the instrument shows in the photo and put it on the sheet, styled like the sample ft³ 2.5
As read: ft³ 977.01
